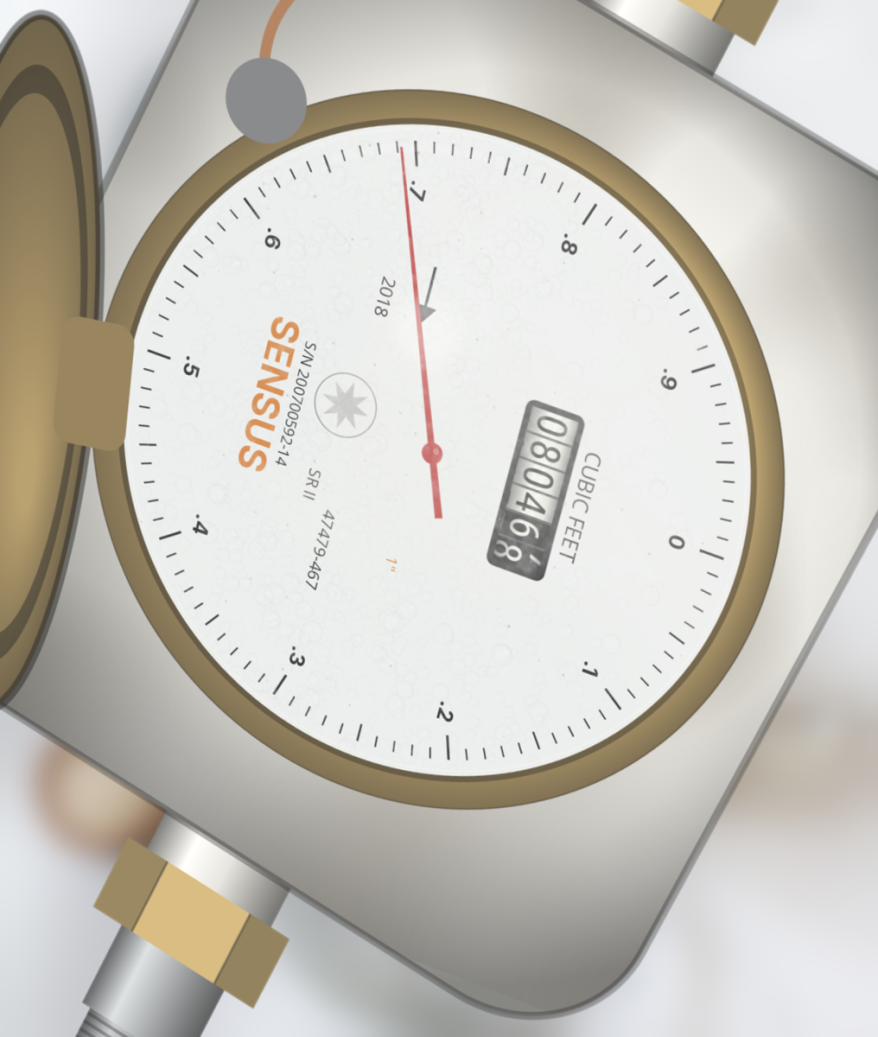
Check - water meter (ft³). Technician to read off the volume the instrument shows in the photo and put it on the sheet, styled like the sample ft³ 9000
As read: ft³ 80467.69
